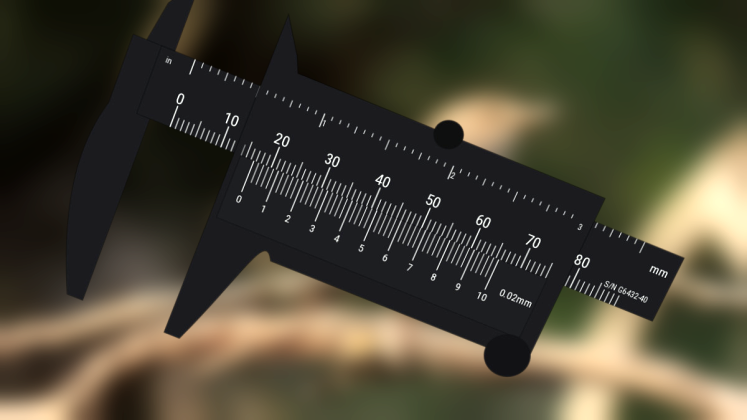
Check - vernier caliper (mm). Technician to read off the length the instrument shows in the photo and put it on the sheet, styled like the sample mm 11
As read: mm 16.6
